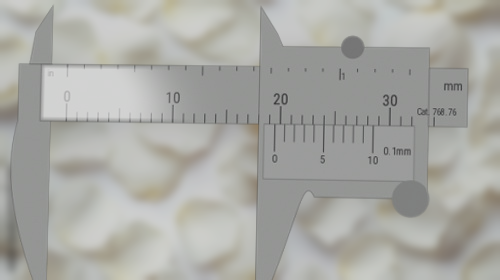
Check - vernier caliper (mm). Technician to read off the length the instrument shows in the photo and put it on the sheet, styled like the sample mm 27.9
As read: mm 19.5
